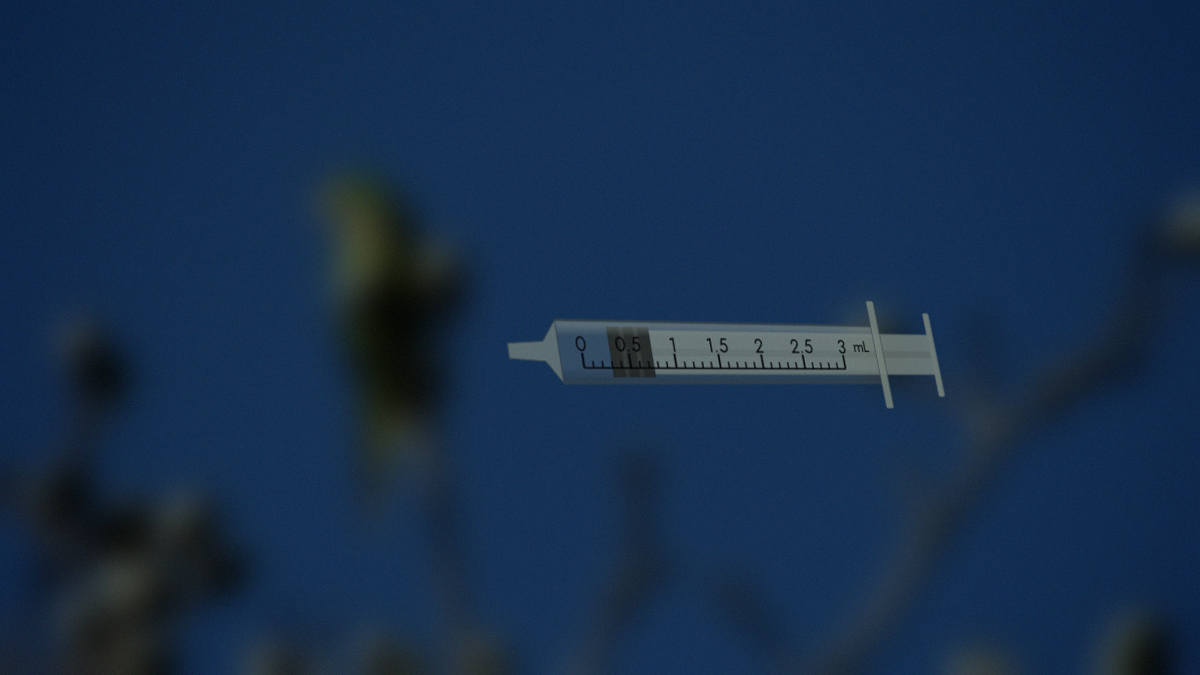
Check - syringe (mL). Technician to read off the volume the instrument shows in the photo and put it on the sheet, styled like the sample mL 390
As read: mL 0.3
